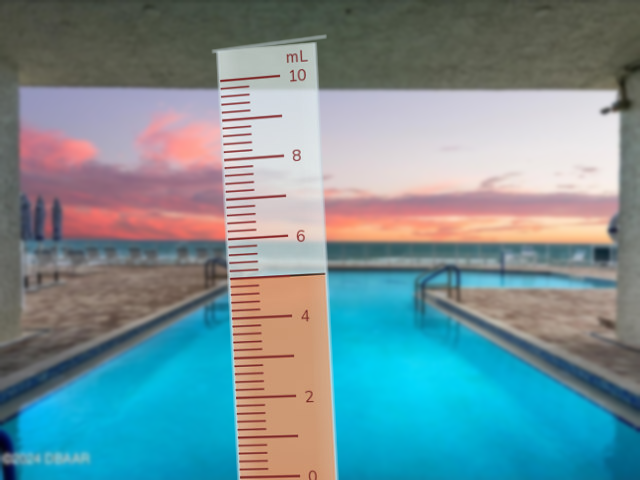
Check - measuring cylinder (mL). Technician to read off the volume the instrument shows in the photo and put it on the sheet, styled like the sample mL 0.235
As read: mL 5
